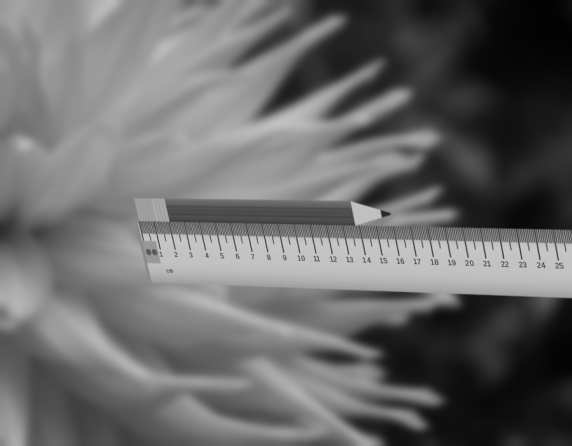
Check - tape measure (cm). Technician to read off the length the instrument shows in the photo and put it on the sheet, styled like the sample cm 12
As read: cm 16
